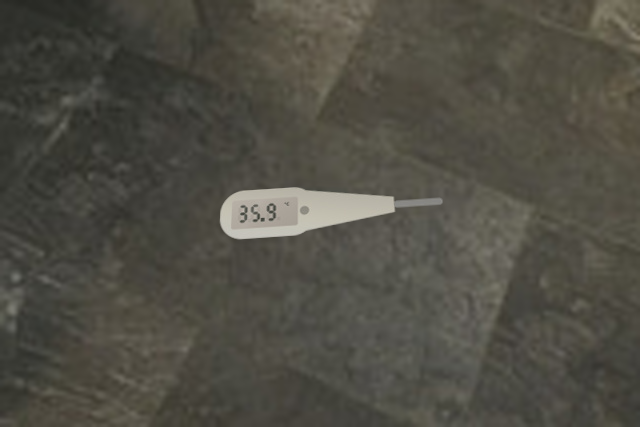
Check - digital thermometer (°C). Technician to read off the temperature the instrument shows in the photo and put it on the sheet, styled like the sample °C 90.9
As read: °C 35.9
